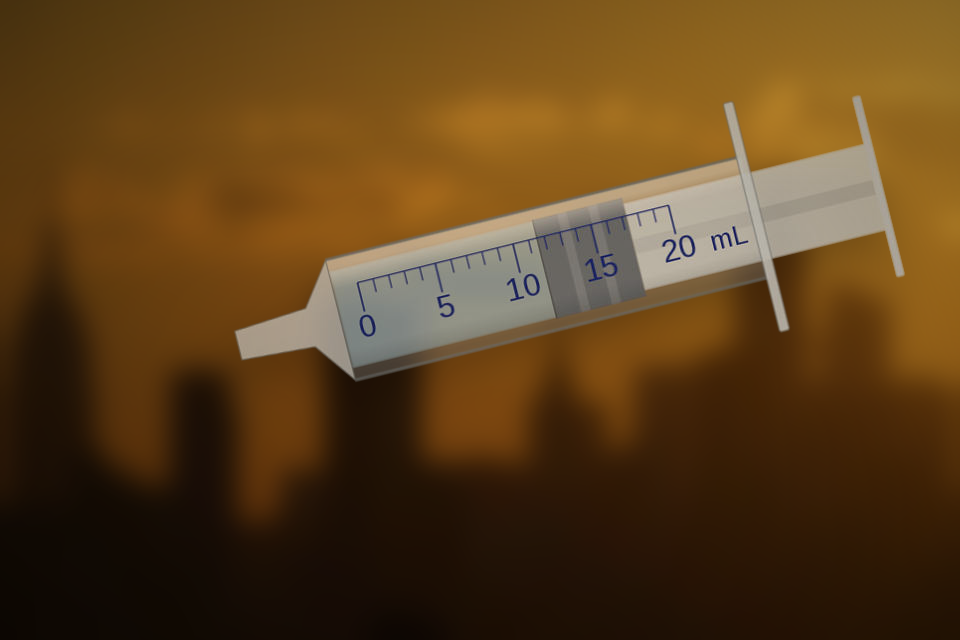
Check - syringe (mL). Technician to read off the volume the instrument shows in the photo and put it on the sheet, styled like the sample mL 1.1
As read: mL 11.5
